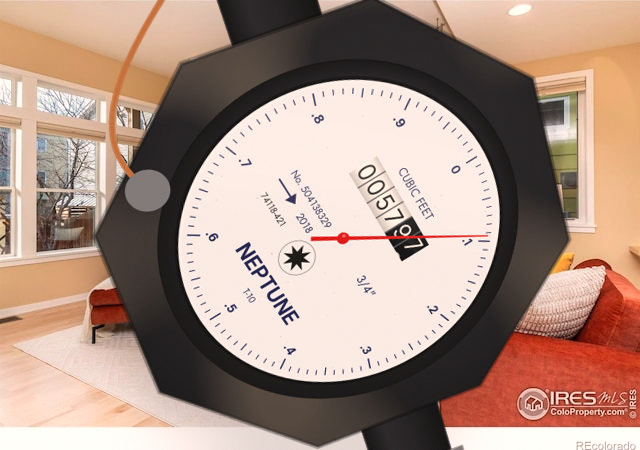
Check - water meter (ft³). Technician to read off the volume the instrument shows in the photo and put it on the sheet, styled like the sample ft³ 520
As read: ft³ 5797.09
